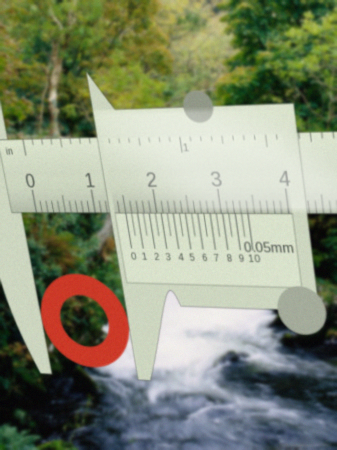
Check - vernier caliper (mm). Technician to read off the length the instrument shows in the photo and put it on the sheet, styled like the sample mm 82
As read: mm 15.0
